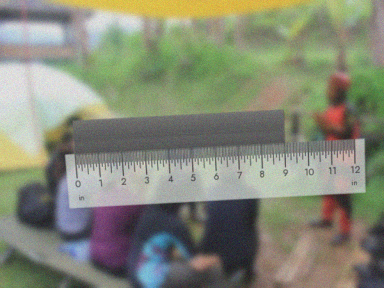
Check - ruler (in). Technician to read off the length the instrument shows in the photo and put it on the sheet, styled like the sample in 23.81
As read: in 9
